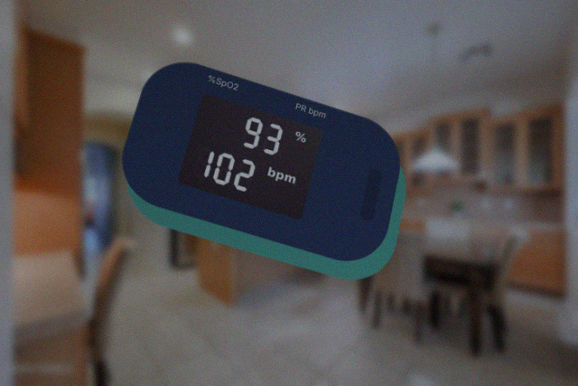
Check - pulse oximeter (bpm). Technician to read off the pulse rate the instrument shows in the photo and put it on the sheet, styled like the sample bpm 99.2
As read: bpm 102
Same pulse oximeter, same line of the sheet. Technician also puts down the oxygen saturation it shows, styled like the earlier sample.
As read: % 93
